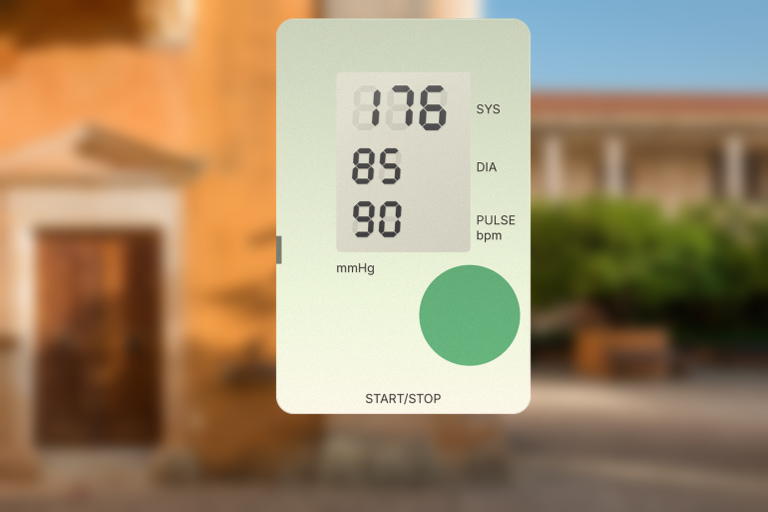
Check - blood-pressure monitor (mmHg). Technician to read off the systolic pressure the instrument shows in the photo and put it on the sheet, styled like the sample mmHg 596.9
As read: mmHg 176
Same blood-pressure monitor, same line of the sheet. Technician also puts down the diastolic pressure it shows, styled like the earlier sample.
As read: mmHg 85
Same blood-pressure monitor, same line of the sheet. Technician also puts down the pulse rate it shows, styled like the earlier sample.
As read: bpm 90
